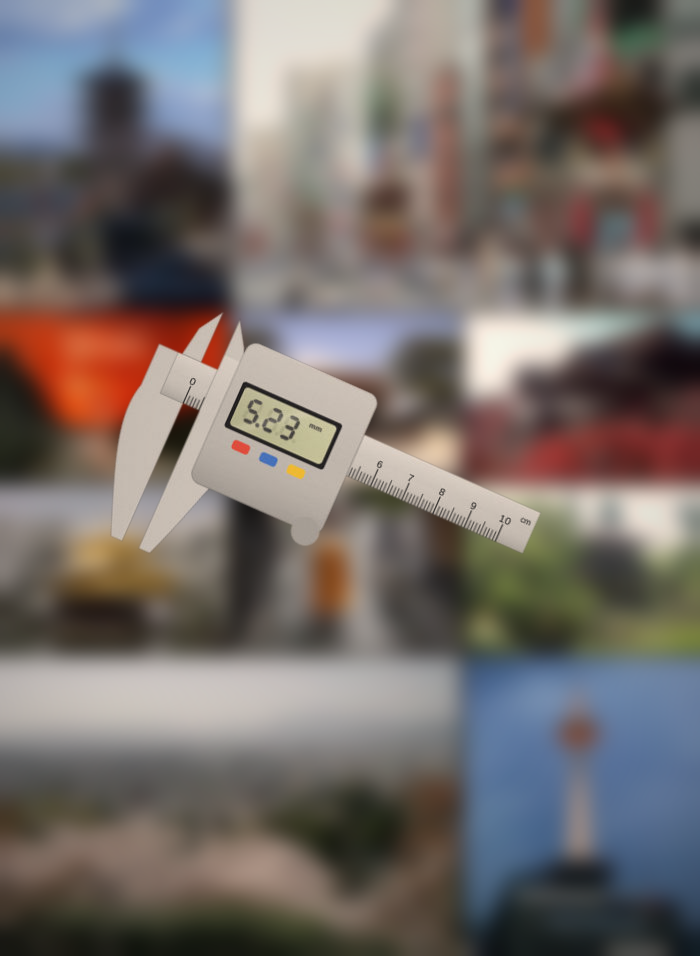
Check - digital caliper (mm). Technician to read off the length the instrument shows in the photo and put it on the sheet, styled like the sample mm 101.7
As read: mm 5.23
